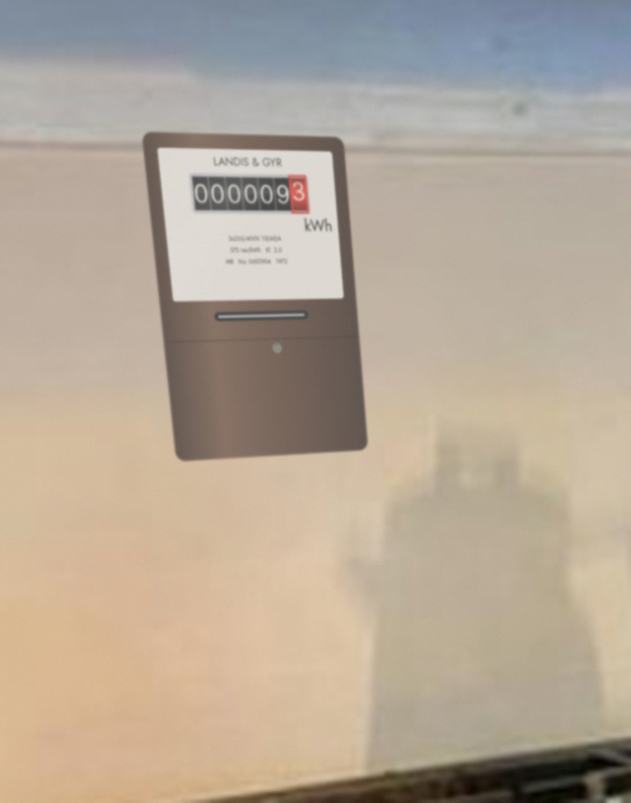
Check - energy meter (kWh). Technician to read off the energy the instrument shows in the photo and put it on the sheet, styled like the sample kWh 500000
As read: kWh 9.3
